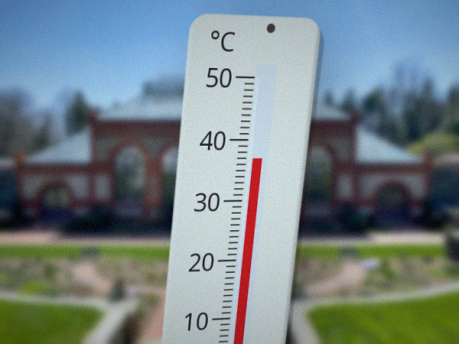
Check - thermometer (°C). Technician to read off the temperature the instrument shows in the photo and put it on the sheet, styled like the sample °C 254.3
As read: °C 37
